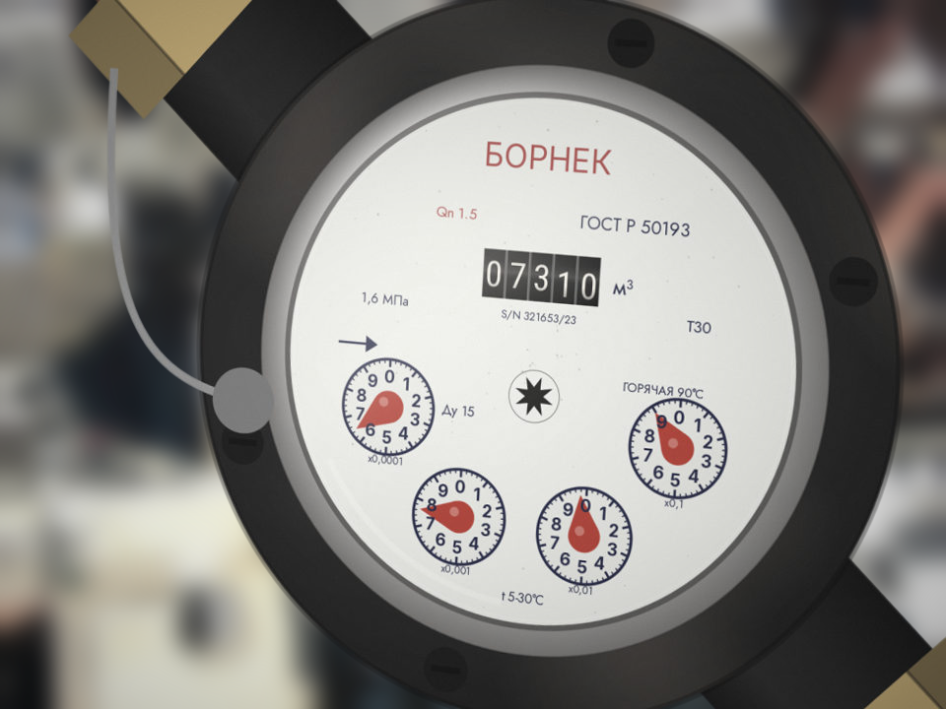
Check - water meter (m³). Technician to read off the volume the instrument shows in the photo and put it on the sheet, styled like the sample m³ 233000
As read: m³ 7309.8976
